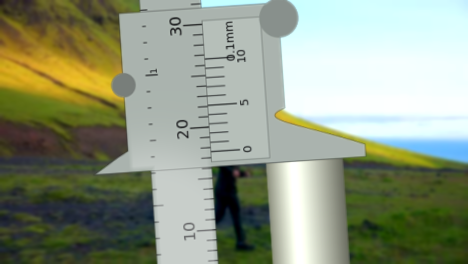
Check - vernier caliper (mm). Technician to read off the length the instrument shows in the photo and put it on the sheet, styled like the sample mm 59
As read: mm 17.6
